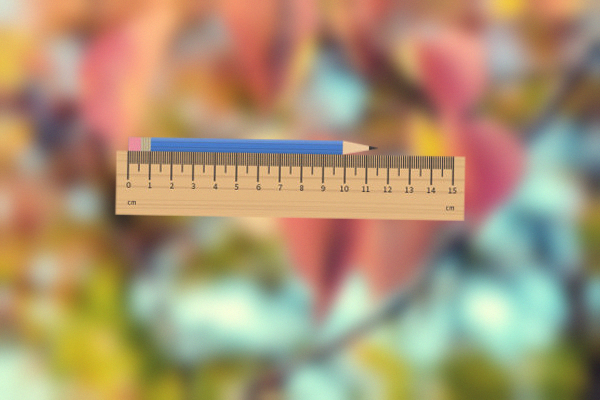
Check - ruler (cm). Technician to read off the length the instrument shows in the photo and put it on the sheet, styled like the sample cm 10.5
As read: cm 11.5
